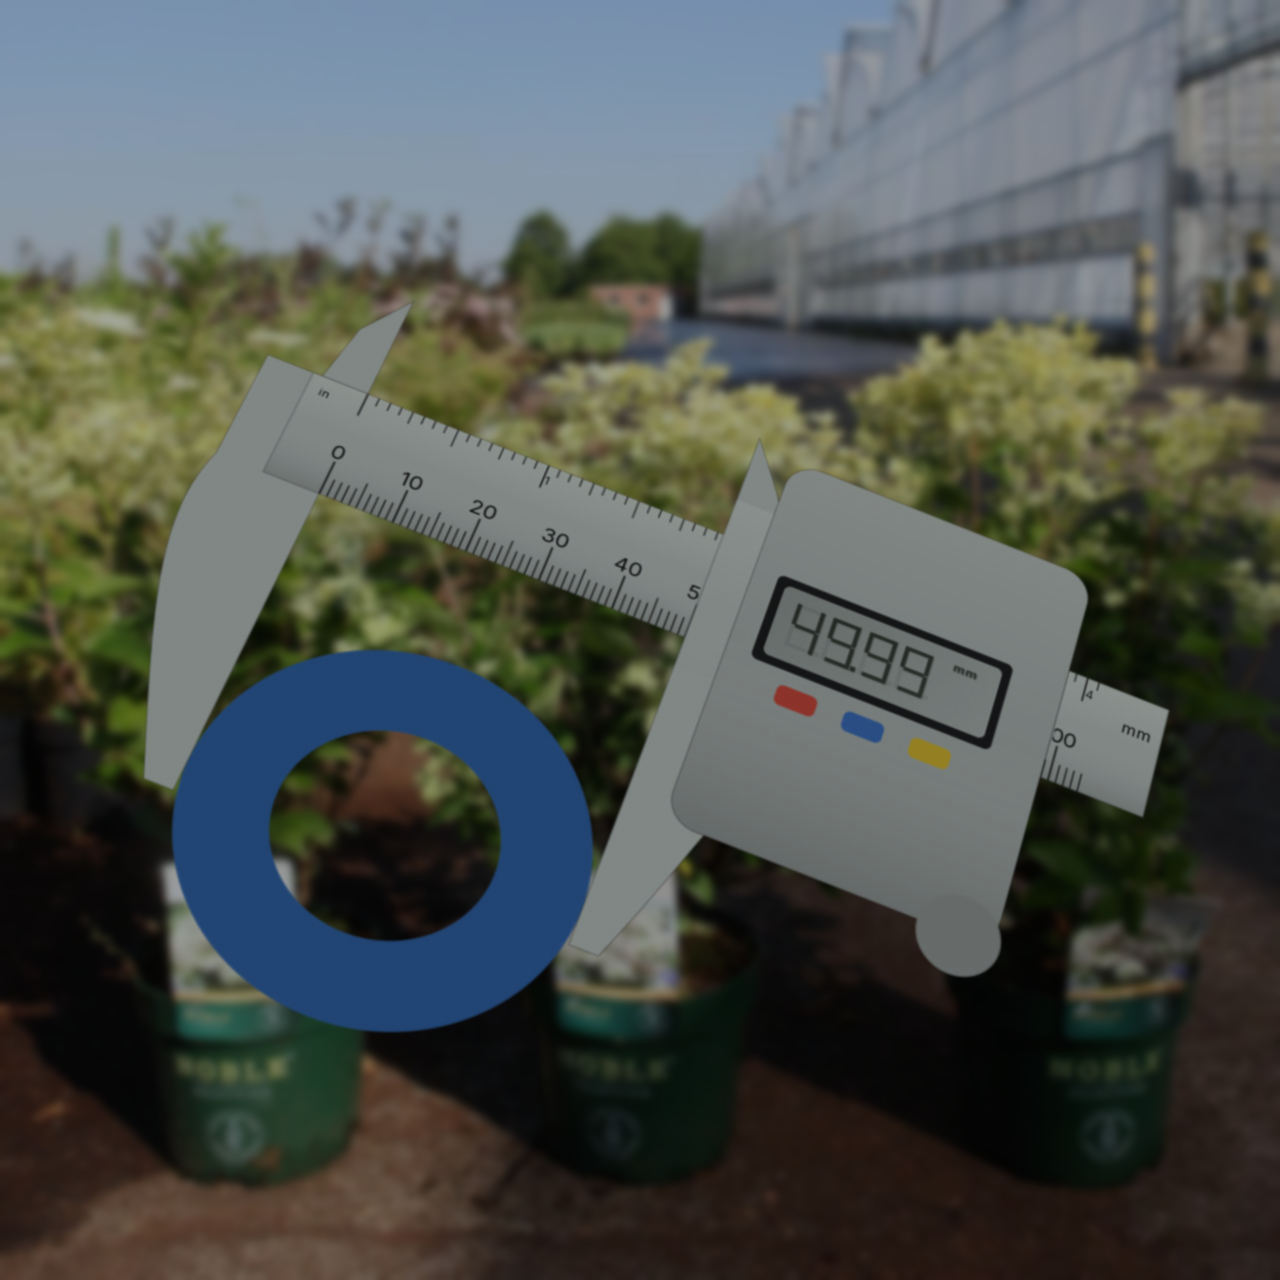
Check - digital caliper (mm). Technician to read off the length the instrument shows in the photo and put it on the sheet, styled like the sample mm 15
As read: mm 49.99
